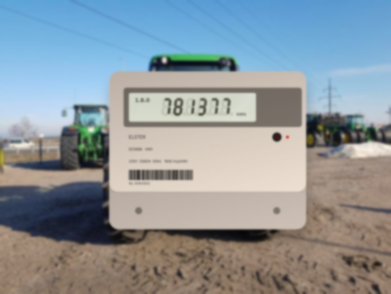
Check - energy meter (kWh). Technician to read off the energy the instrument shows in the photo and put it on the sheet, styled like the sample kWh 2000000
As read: kWh 781377
